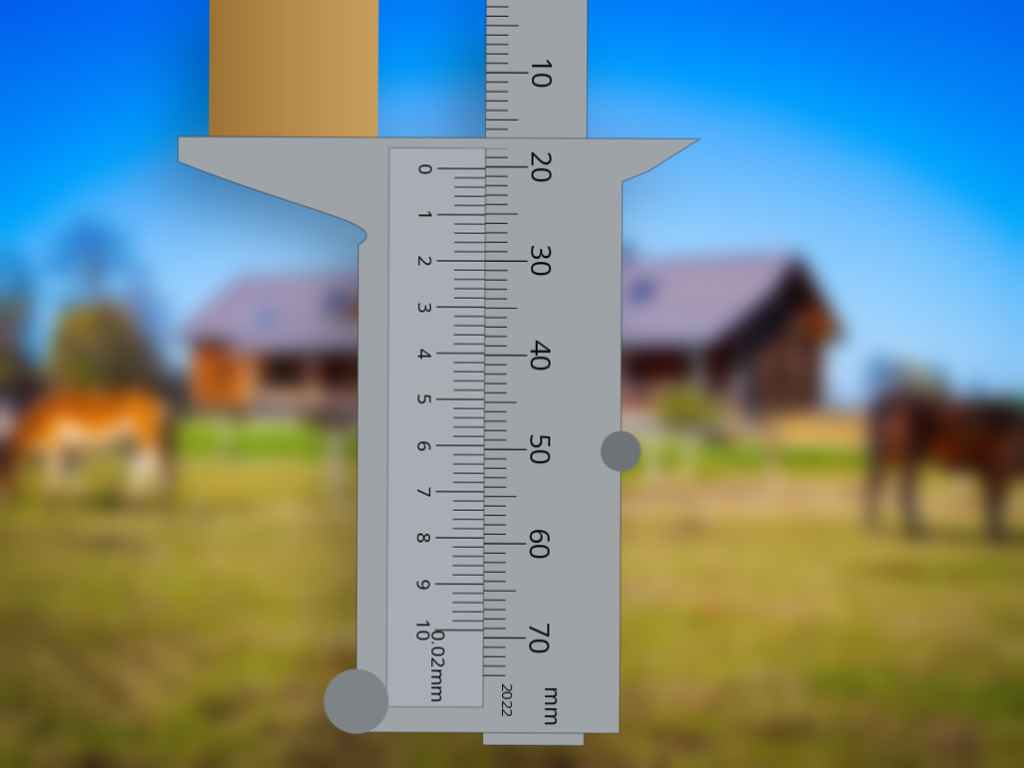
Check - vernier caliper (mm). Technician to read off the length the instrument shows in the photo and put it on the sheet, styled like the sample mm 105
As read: mm 20.2
